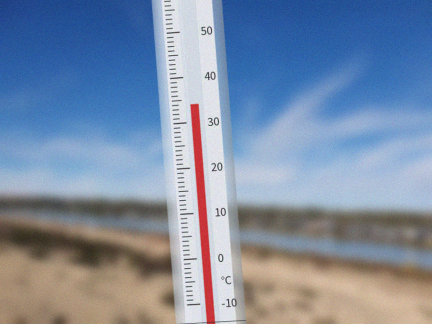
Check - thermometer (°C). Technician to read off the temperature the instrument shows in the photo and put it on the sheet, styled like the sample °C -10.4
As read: °C 34
